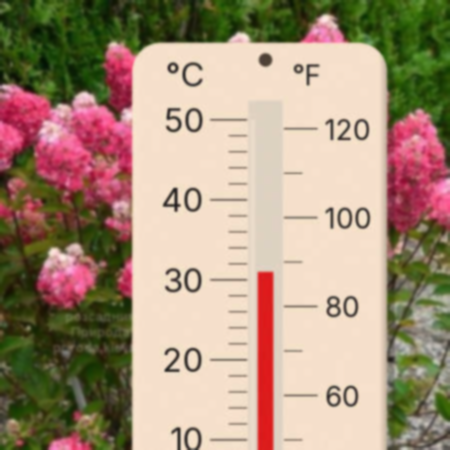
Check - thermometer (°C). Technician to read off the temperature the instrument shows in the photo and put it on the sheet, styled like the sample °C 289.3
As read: °C 31
